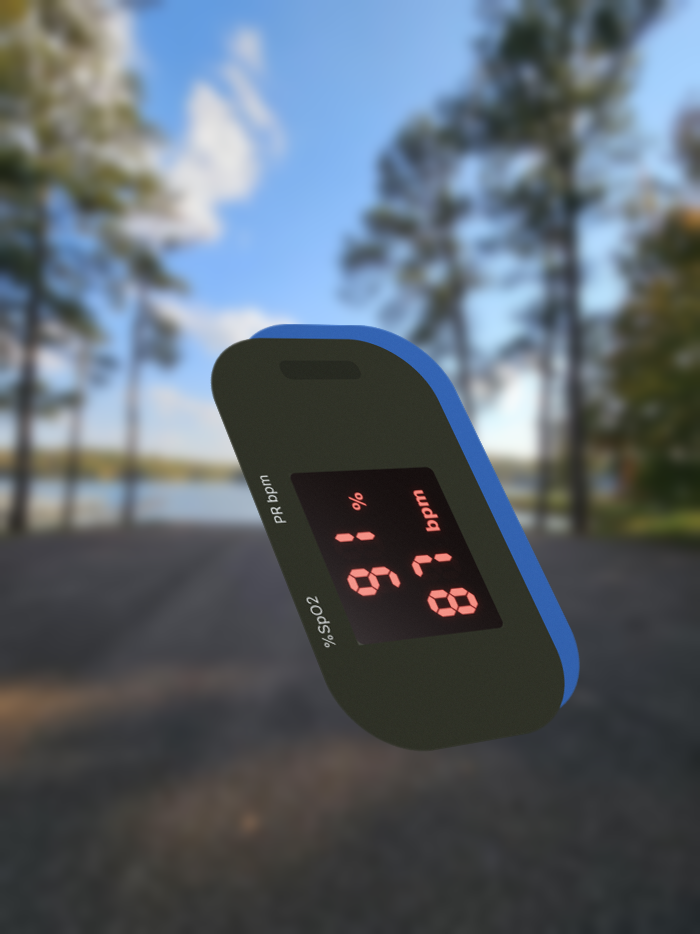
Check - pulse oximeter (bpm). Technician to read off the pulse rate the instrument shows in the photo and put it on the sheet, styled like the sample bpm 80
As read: bpm 87
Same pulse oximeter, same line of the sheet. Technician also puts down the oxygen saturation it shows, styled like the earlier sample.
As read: % 91
